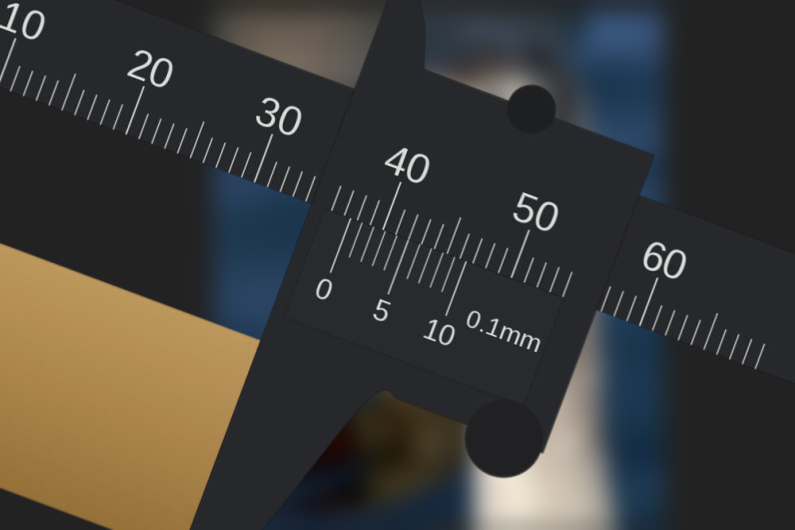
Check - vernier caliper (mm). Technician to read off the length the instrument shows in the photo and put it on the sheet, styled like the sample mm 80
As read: mm 37.5
